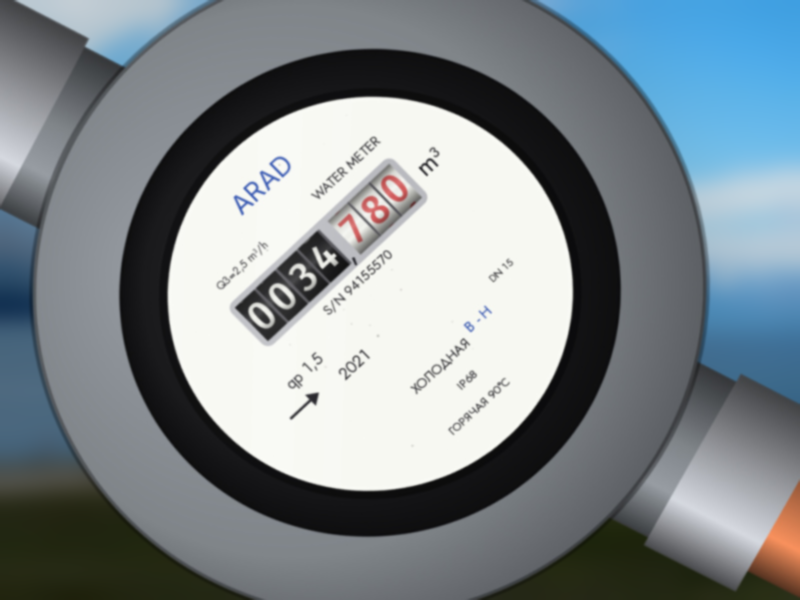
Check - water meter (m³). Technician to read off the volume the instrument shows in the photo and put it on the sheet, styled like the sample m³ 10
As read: m³ 34.780
